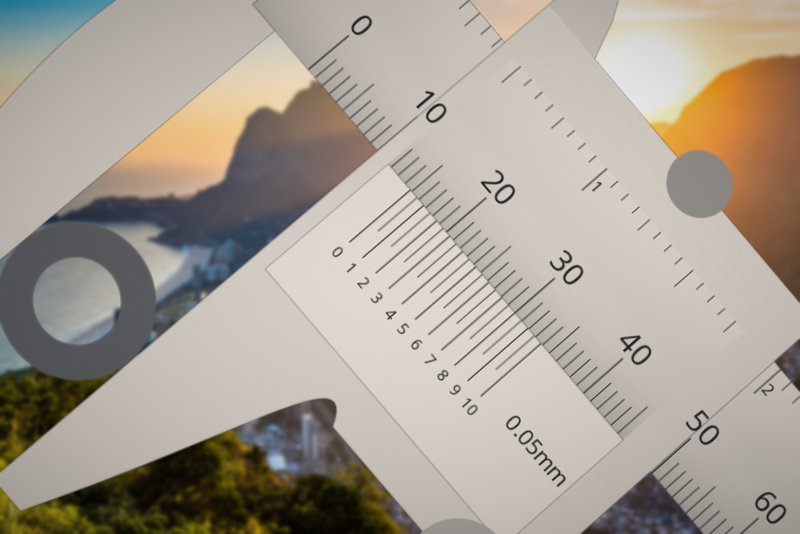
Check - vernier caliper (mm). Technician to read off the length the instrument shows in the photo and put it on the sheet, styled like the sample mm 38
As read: mm 14.8
